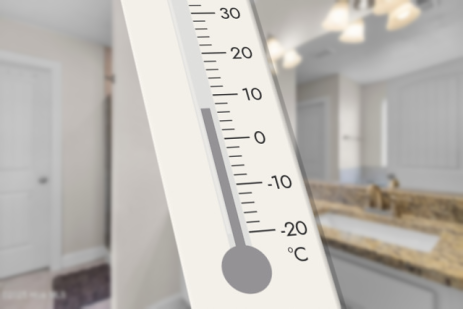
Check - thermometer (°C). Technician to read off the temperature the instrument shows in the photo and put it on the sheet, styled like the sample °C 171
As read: °C 7
